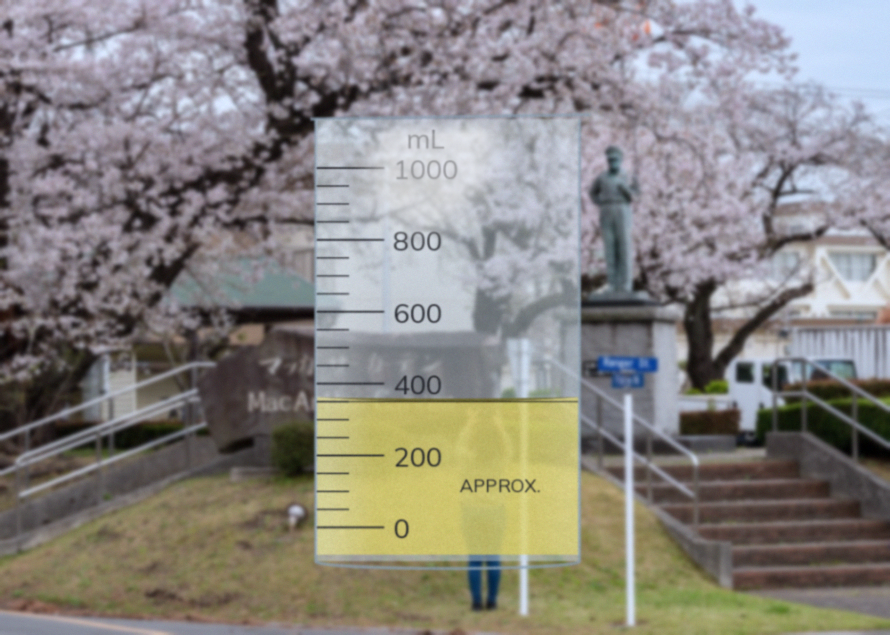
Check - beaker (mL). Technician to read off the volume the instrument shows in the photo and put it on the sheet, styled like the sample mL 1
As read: mL 350
